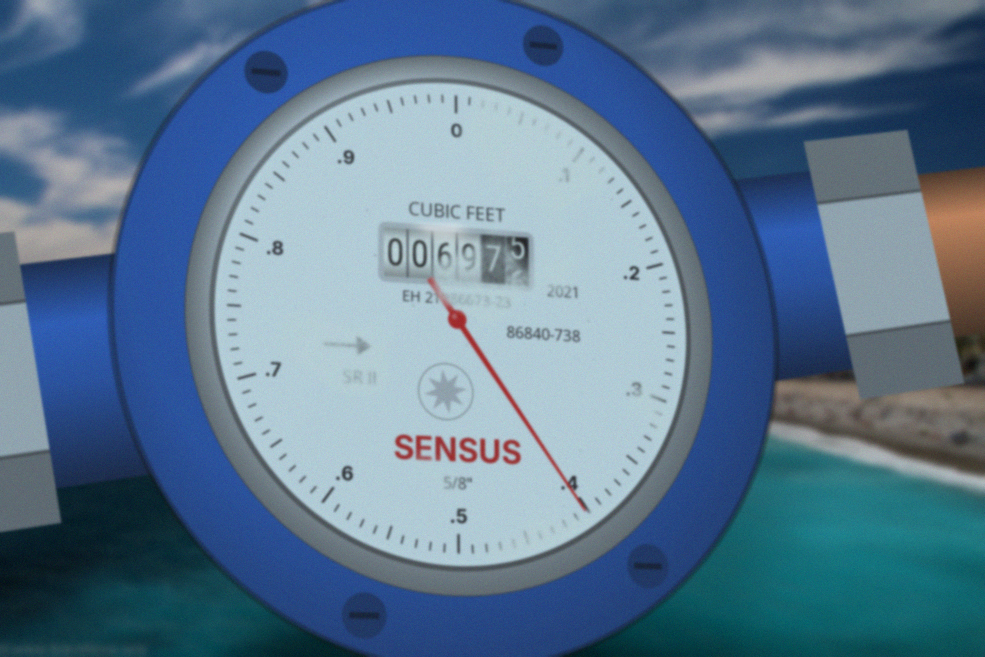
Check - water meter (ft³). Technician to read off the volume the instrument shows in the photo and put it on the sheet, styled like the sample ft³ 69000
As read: ft³ 6975.40
